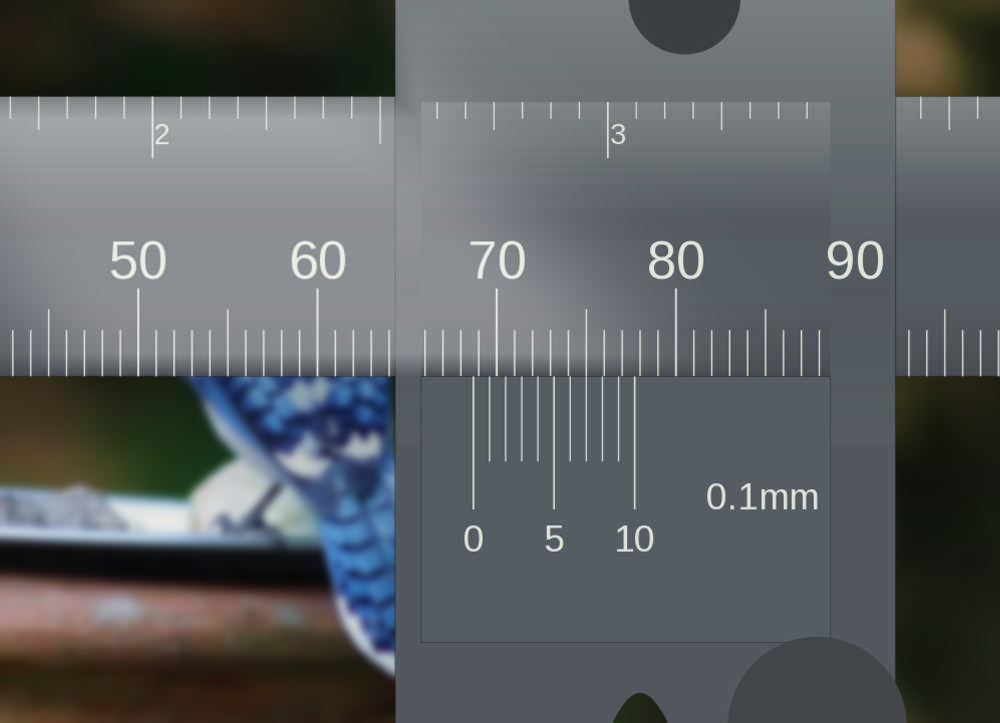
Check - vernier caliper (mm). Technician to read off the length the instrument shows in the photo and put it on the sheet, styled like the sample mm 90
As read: mm 68.7
